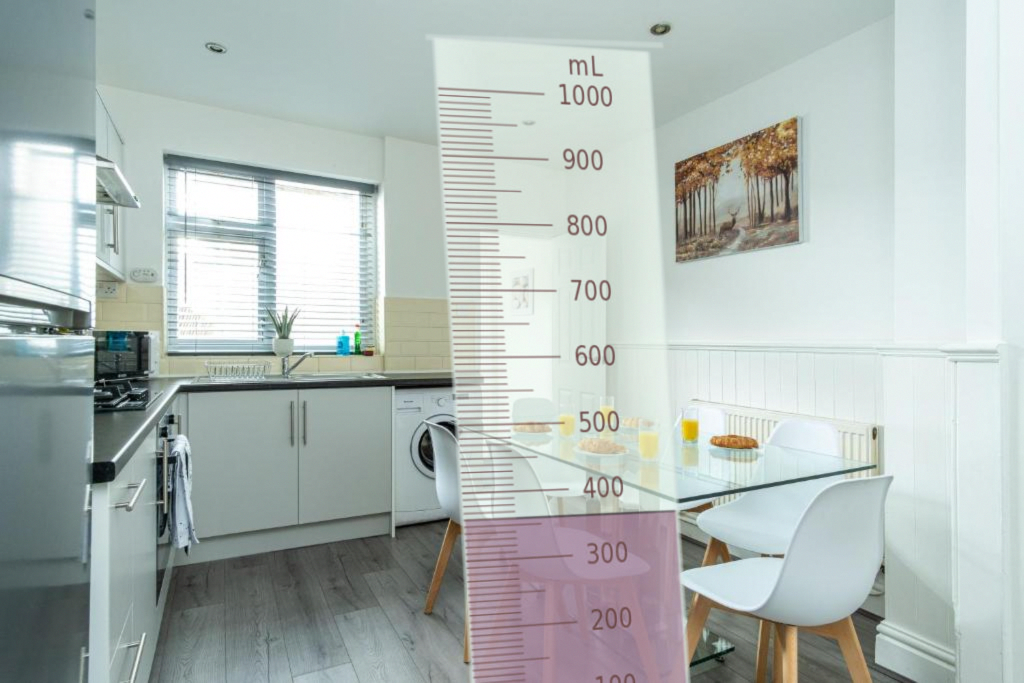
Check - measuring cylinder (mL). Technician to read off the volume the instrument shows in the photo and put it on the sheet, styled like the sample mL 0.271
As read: mL 360
